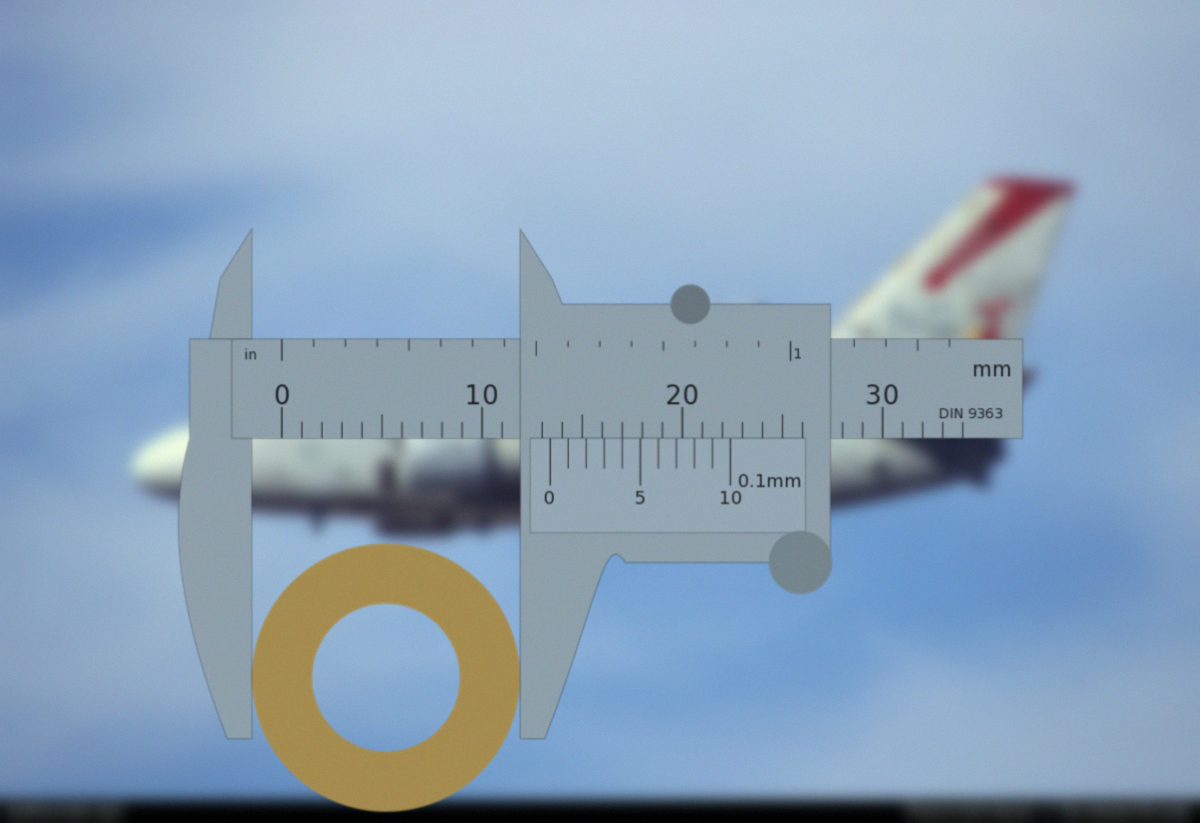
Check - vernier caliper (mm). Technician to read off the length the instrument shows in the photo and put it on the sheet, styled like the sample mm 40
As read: mm 13.4
